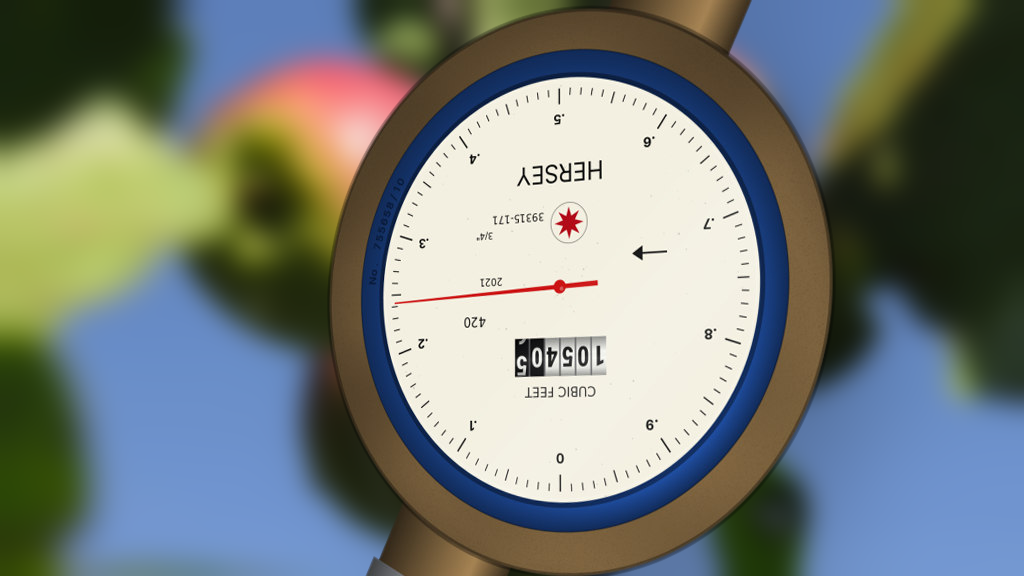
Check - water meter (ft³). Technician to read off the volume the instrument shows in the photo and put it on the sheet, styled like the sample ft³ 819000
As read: ft³ 105405.24
